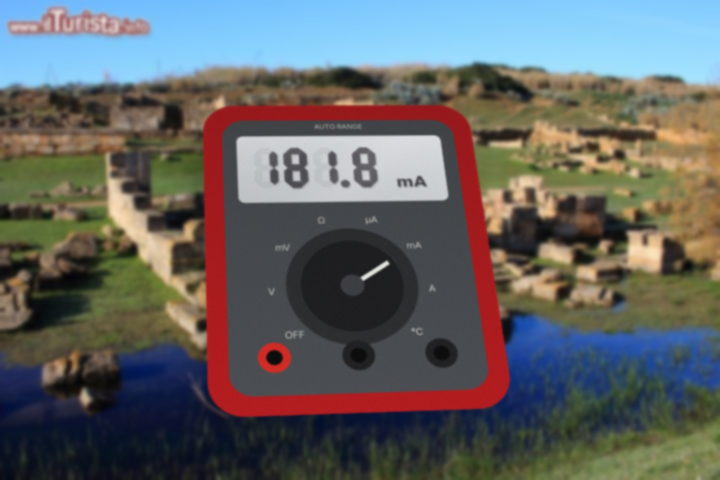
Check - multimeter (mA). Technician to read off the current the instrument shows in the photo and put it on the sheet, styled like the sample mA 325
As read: mA 181.8
